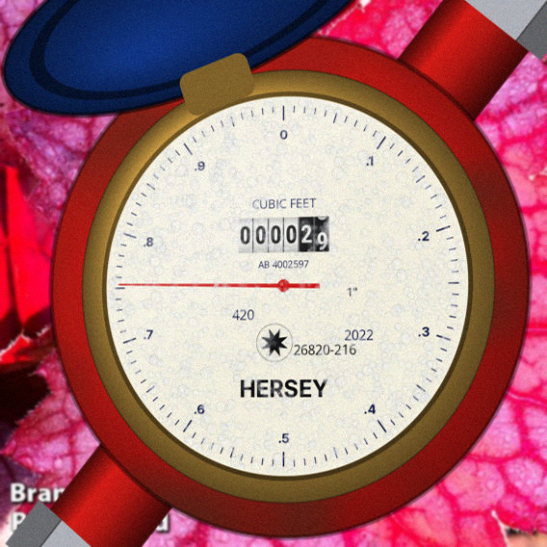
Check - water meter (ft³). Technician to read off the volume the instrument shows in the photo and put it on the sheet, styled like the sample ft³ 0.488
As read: ft³ 28.75
